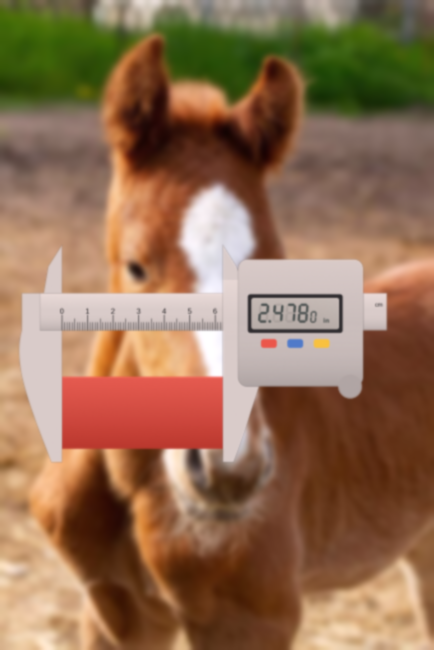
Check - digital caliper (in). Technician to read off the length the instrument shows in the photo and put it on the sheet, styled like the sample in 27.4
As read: in 2.4780
